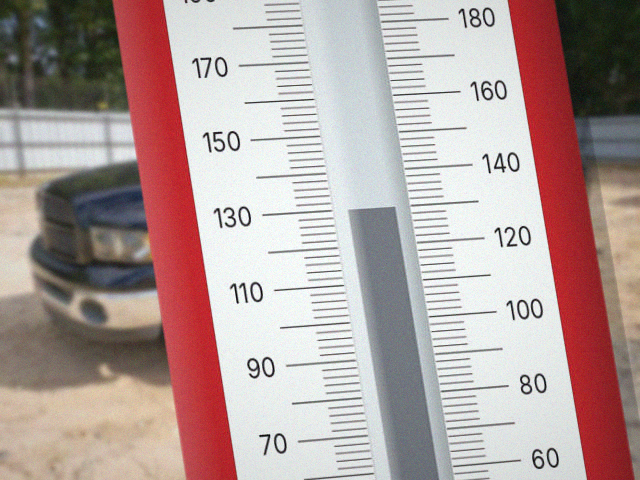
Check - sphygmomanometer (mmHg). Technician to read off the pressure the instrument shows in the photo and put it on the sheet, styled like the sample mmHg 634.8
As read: mmHg 130
